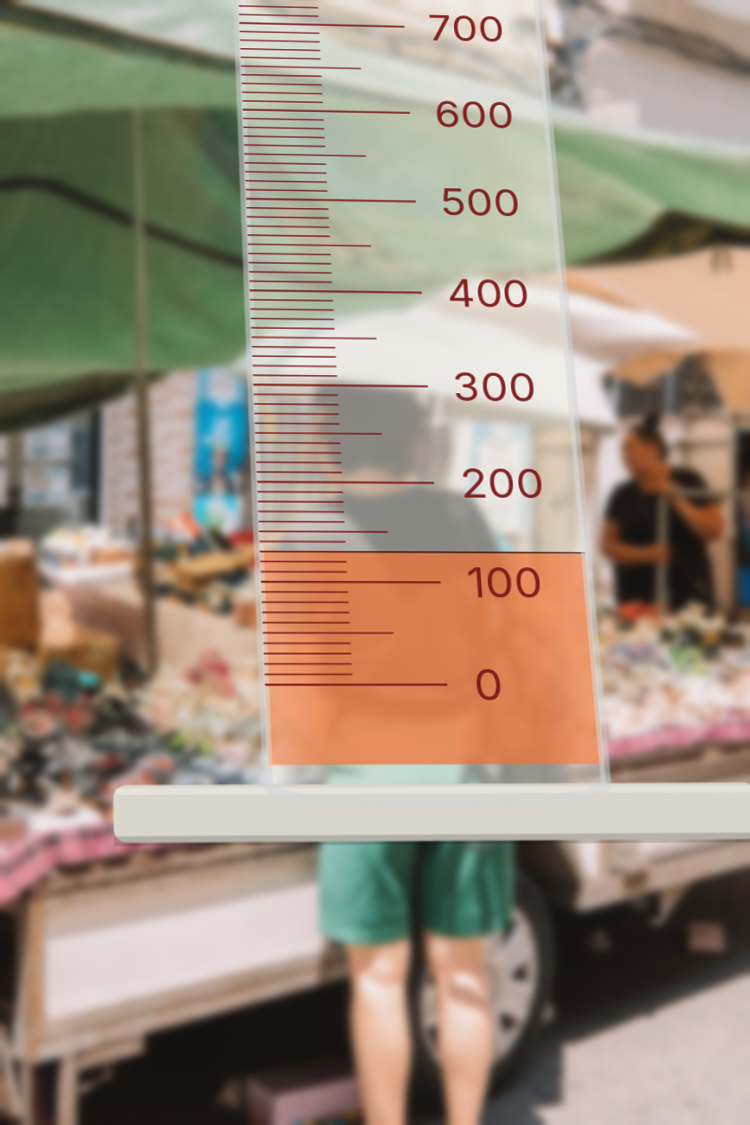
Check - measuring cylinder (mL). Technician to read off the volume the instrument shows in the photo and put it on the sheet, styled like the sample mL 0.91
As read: mL 130
